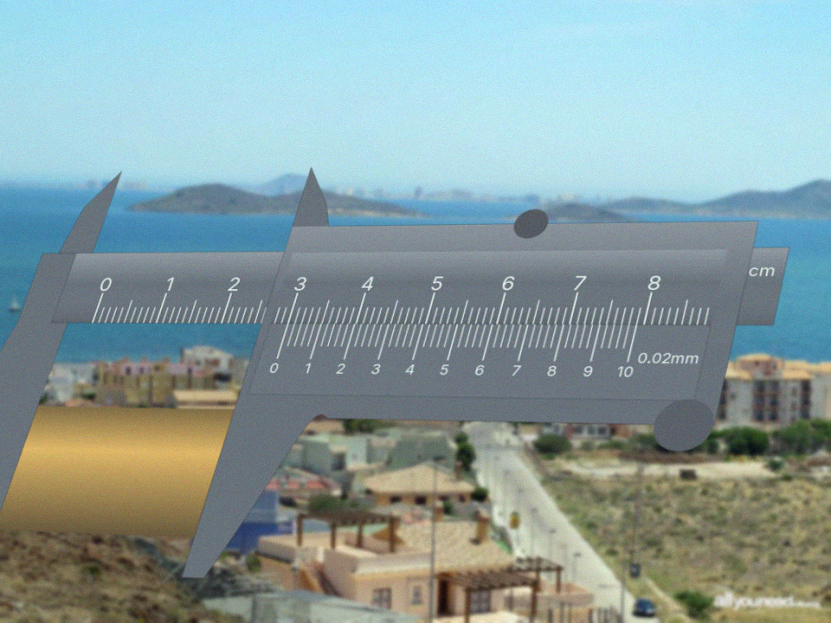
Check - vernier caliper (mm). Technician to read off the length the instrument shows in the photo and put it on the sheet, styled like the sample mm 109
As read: mm 30.0
